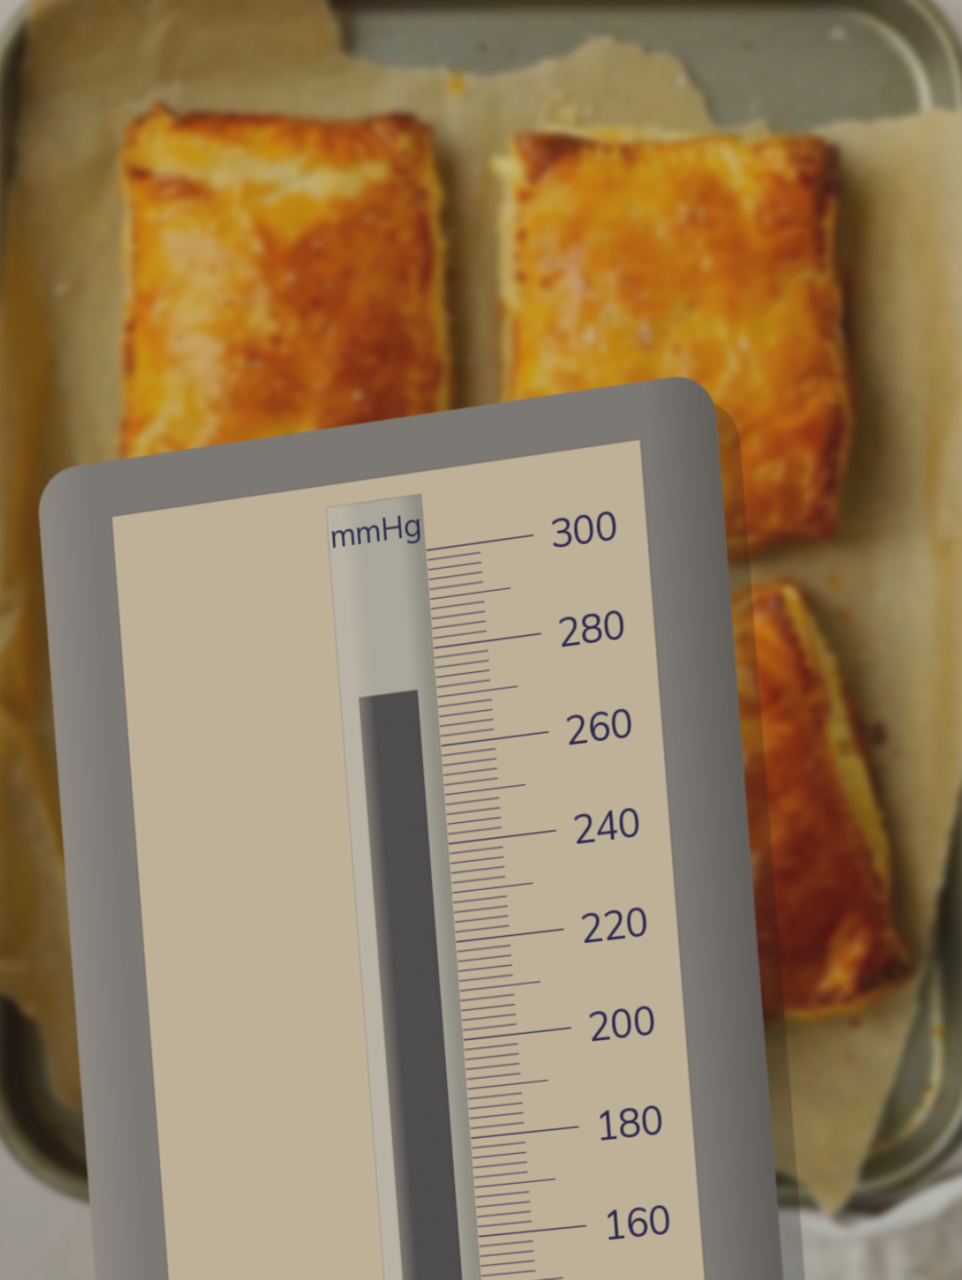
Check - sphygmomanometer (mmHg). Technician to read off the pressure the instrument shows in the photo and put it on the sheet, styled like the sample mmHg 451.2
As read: mmHg 272
